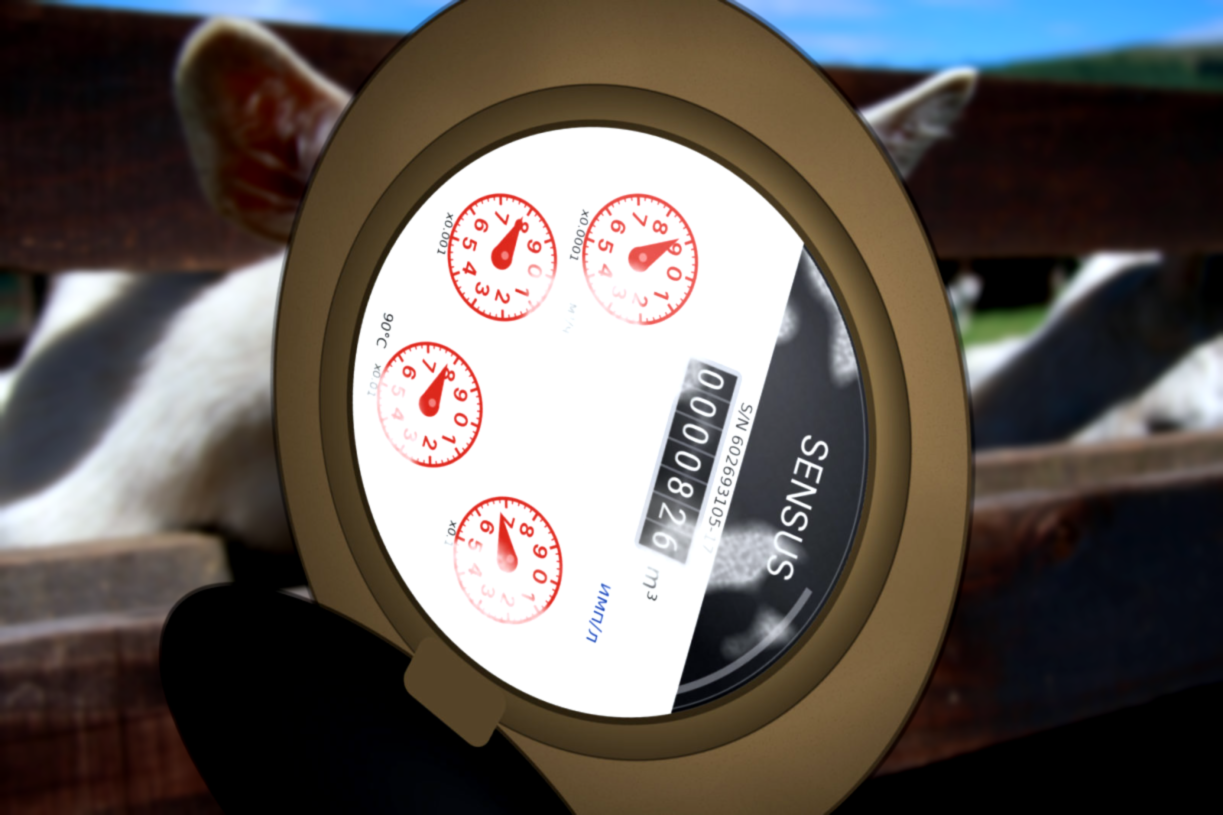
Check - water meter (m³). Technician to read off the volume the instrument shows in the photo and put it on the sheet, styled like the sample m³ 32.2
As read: m³ 826.6778
